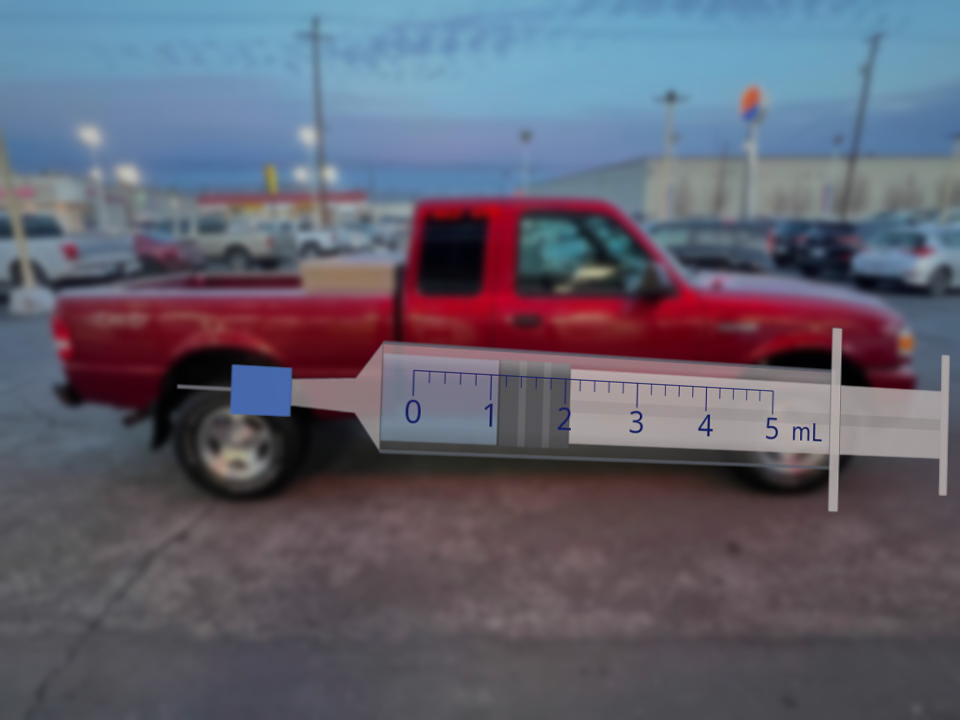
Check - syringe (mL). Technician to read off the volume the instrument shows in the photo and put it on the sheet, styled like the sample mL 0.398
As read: mL 1.1
